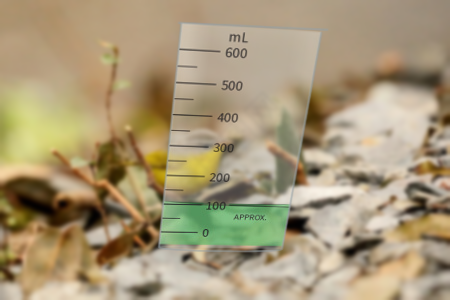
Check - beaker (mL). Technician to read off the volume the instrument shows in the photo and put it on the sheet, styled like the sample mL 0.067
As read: mL 100
